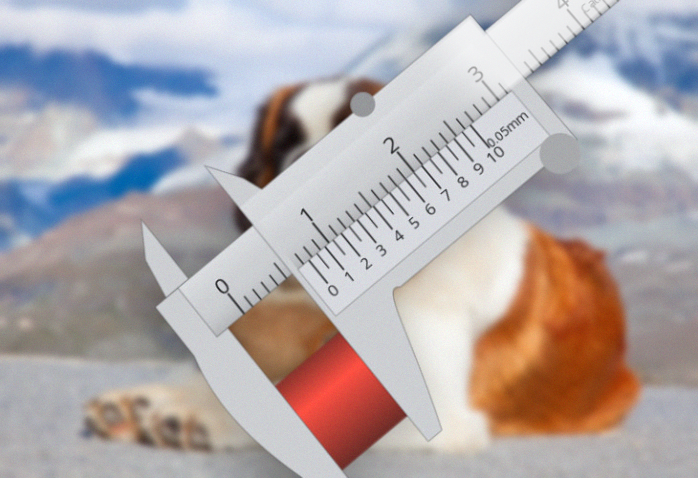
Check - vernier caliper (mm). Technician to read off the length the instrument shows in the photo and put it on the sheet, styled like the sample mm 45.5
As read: mm 7.6
